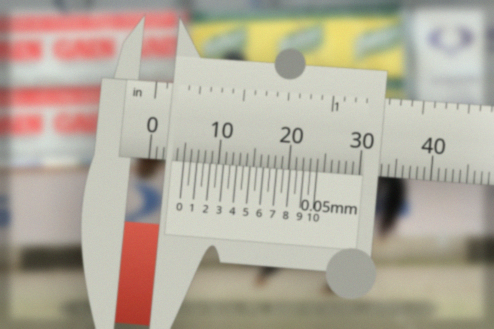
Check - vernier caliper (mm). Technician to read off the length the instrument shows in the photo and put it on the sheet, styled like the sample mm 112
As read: mm 5.0
